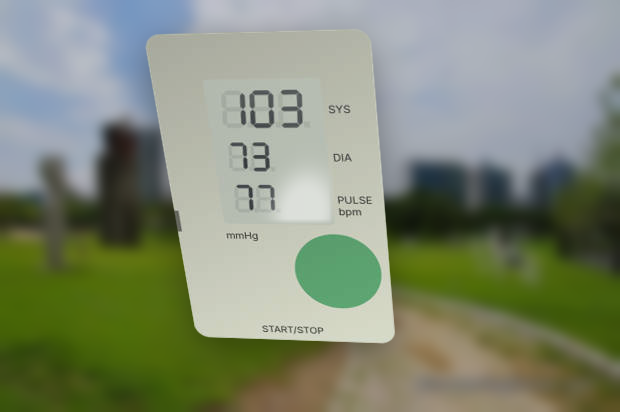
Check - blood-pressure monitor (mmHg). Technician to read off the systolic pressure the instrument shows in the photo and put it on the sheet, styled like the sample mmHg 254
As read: mmHg 103
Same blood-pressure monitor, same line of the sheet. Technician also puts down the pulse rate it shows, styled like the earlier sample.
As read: bpm 77
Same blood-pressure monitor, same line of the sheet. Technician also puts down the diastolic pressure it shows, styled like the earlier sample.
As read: mmHg 73
